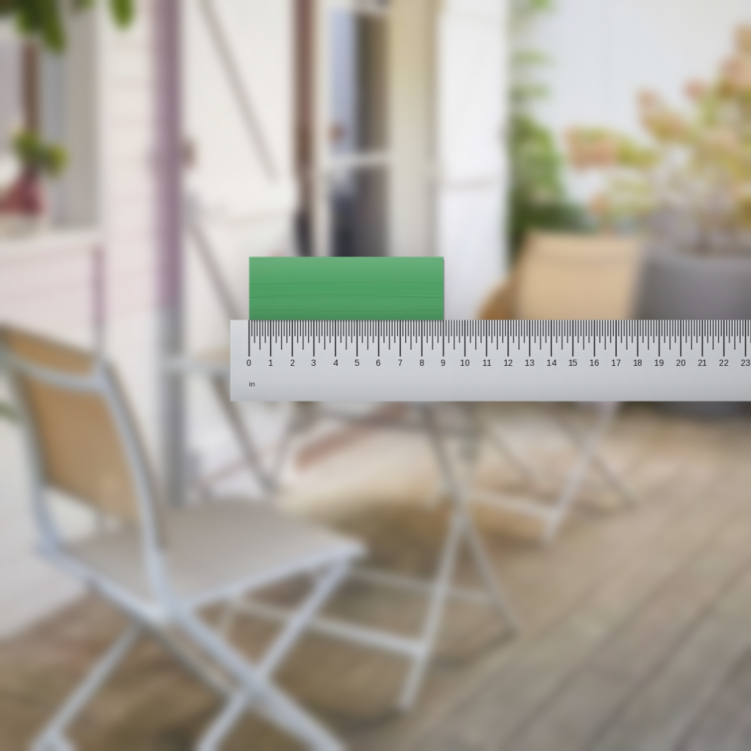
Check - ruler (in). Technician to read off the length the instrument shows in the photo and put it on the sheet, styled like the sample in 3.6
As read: in 9
